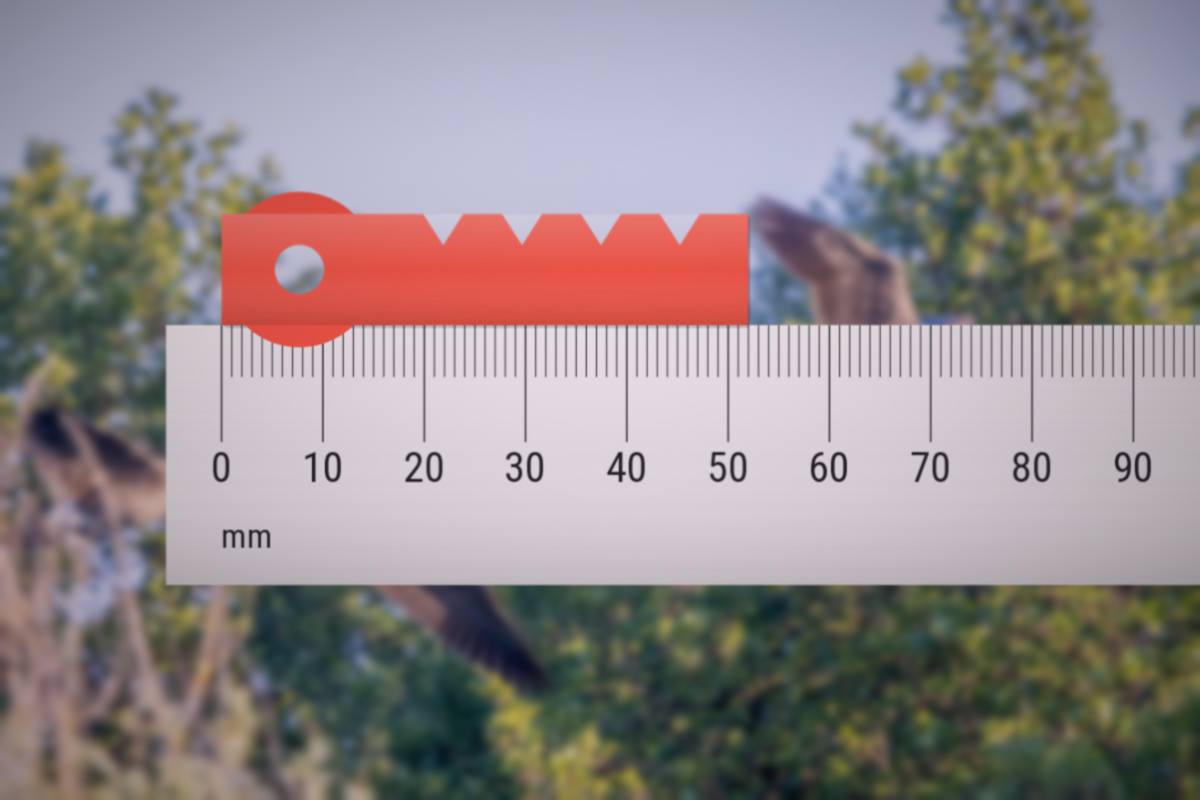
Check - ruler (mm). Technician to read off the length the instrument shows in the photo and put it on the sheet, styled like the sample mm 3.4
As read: mm 52
